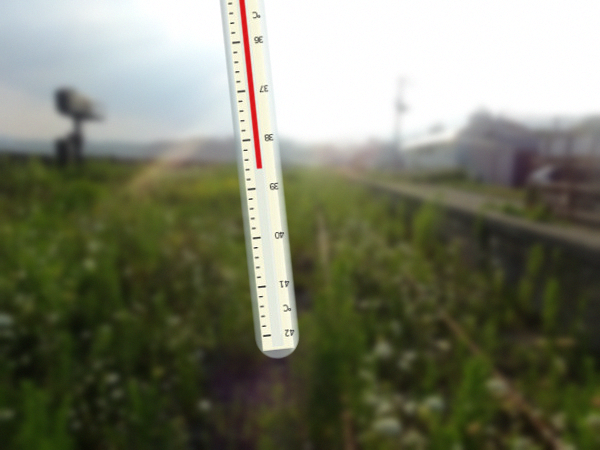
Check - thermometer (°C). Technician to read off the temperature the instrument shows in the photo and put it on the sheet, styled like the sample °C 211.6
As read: °C 38.6
